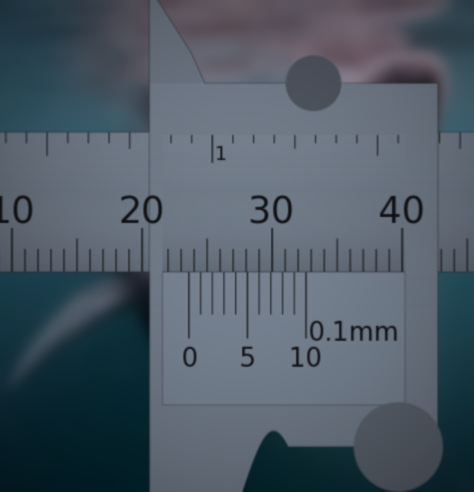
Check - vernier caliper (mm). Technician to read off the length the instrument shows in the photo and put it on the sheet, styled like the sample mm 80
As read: mm 23.6
